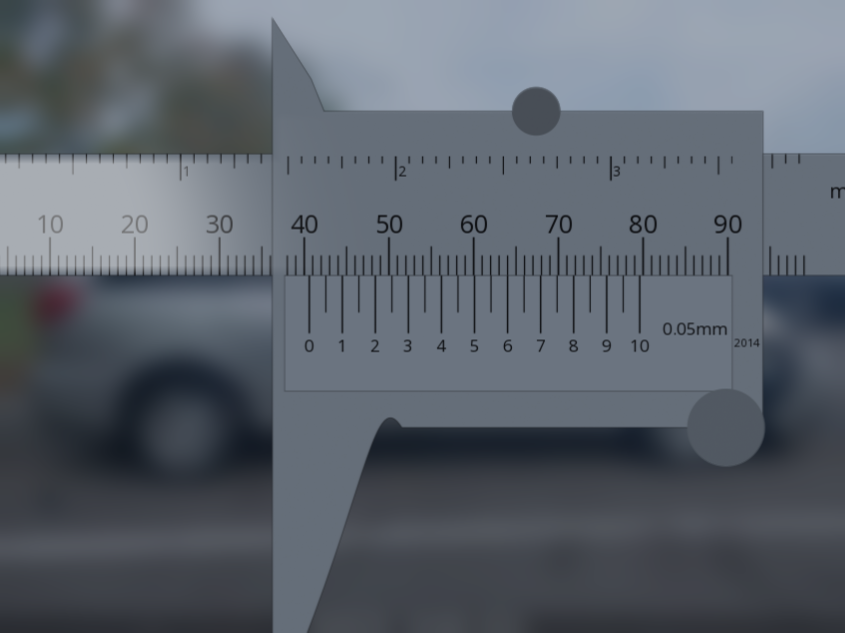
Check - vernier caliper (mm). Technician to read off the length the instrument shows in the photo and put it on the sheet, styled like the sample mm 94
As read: mm 40.6
